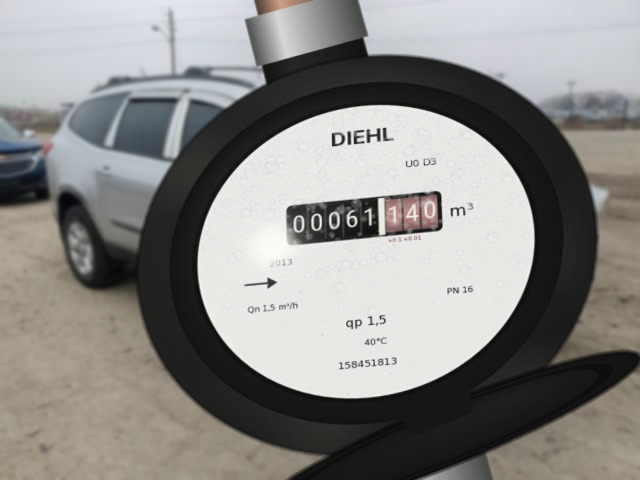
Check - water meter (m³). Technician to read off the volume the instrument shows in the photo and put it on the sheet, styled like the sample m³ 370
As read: m³ 61.140
